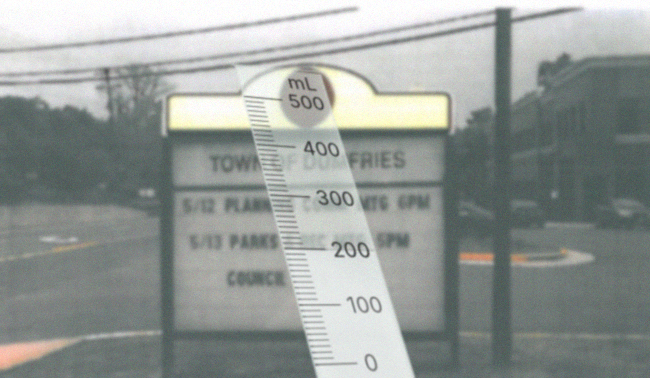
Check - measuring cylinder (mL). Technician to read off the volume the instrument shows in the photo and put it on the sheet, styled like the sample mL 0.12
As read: mL 200
